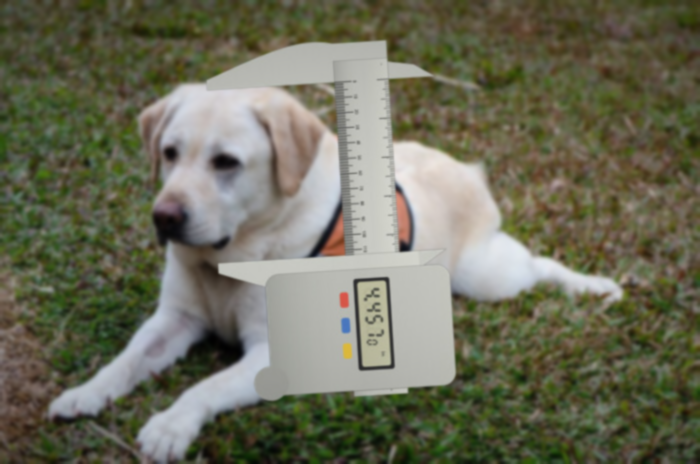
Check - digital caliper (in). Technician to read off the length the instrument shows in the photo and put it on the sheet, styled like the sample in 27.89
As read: in 4.4570
